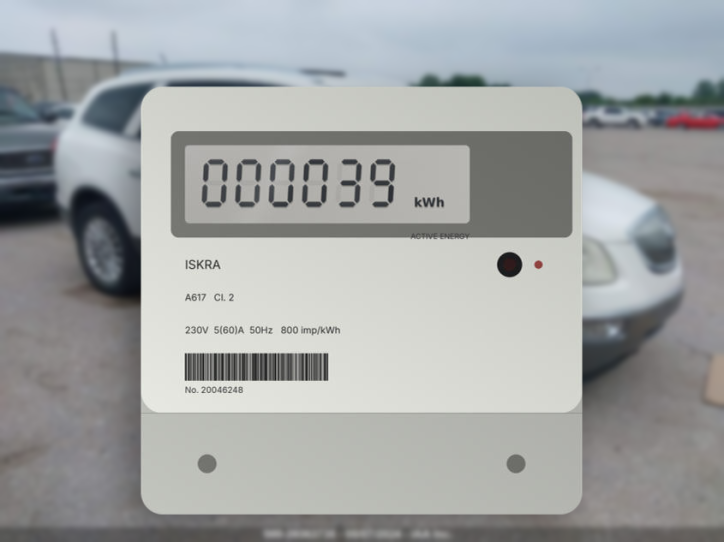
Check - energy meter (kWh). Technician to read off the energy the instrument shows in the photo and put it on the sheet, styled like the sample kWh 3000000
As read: kWh 39
